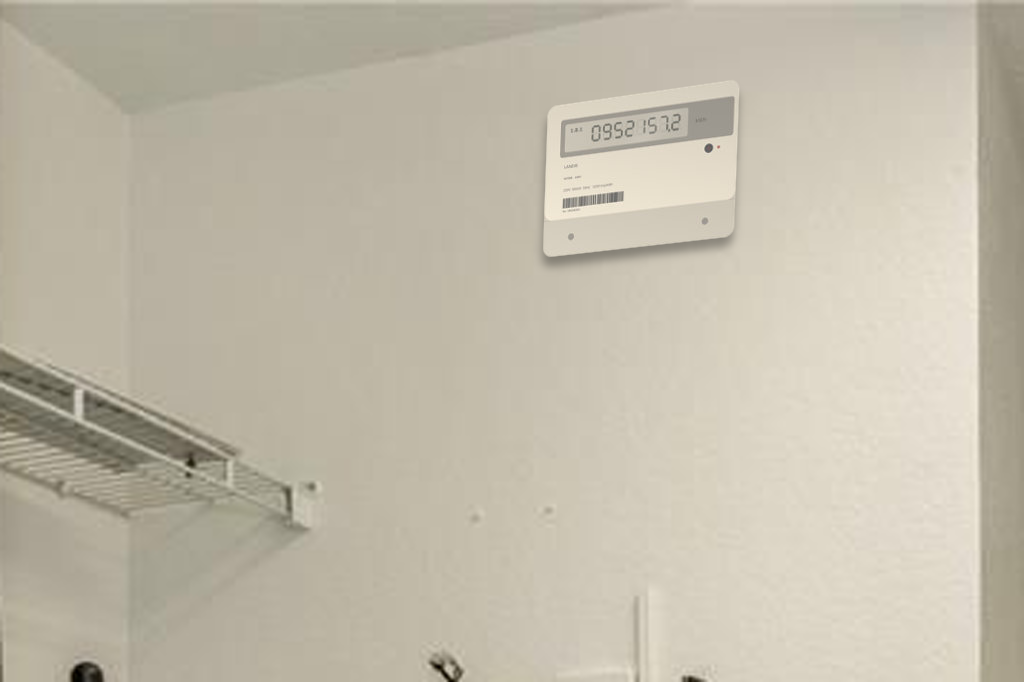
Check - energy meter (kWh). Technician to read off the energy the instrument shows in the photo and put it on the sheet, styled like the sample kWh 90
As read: kWh 952157.2
